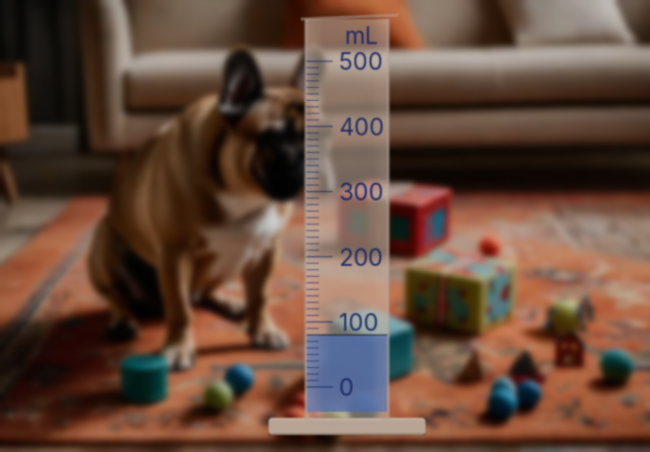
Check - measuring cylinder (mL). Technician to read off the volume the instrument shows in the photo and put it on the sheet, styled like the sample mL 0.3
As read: mL 80
